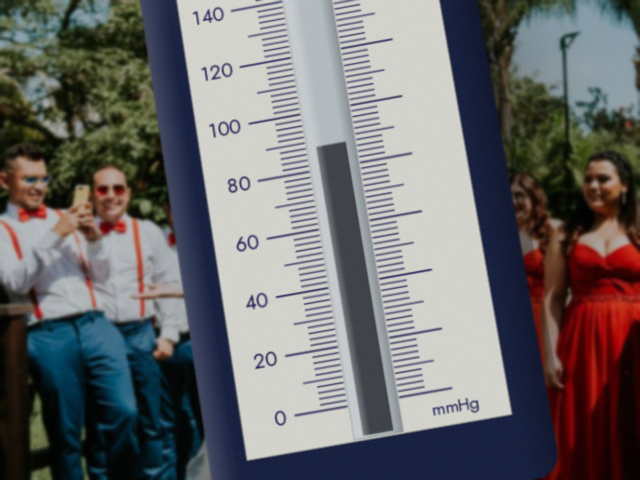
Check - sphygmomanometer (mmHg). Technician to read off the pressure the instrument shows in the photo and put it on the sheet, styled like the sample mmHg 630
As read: mmHg 88
